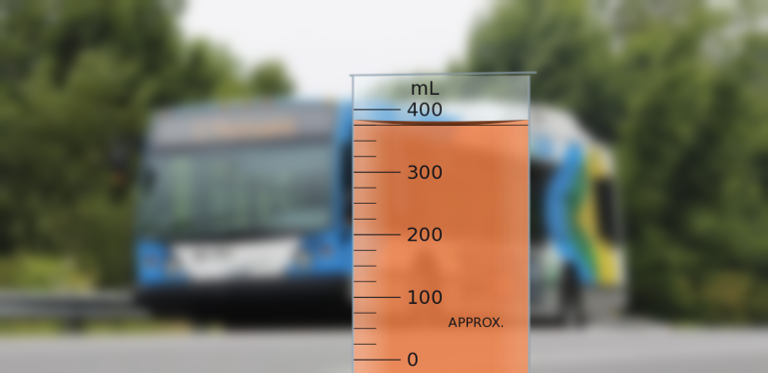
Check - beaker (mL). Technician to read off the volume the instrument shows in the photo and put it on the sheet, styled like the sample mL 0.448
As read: mL 375
